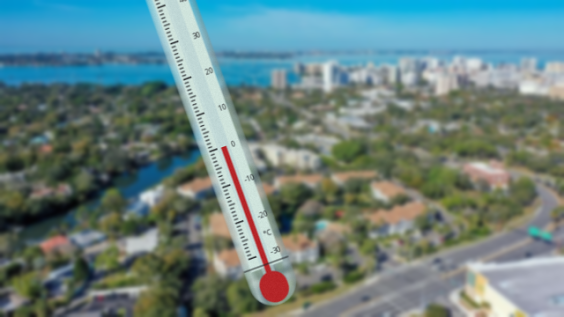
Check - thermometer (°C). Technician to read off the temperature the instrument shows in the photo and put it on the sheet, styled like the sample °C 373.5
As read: °C 0
